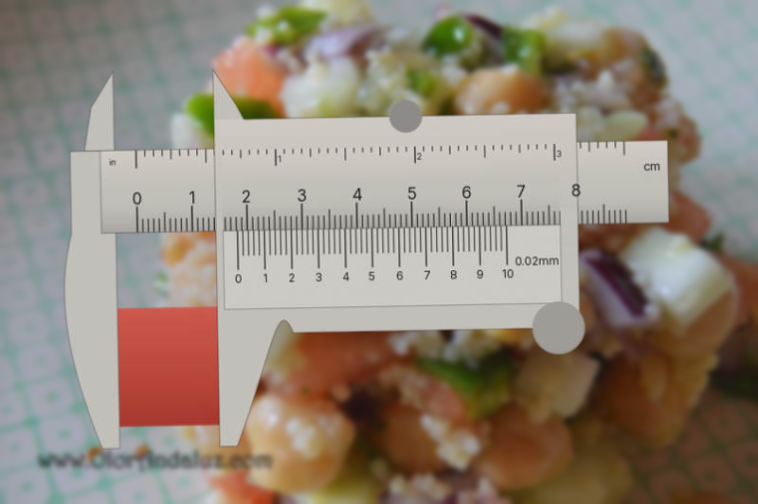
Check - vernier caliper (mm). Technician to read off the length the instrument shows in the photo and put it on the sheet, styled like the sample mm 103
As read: mm 18.2
